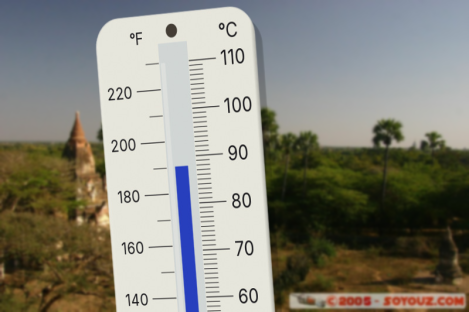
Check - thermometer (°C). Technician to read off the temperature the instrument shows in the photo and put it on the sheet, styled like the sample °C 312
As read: °C 88
